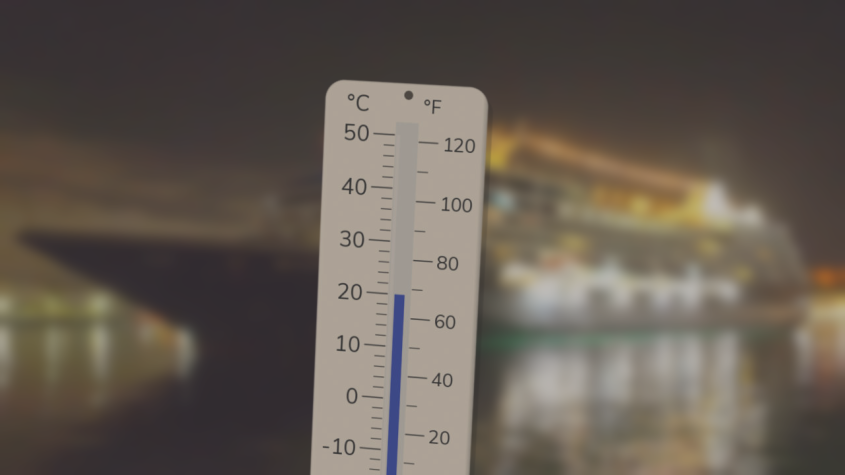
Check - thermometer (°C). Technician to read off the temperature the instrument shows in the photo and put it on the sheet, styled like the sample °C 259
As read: °C 20
